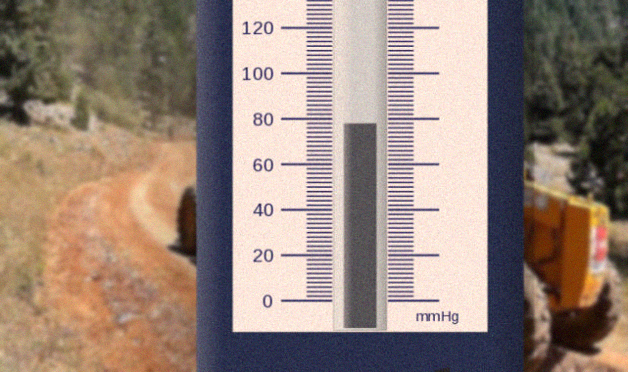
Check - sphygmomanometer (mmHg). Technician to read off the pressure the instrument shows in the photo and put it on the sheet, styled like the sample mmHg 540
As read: mmHg 78
